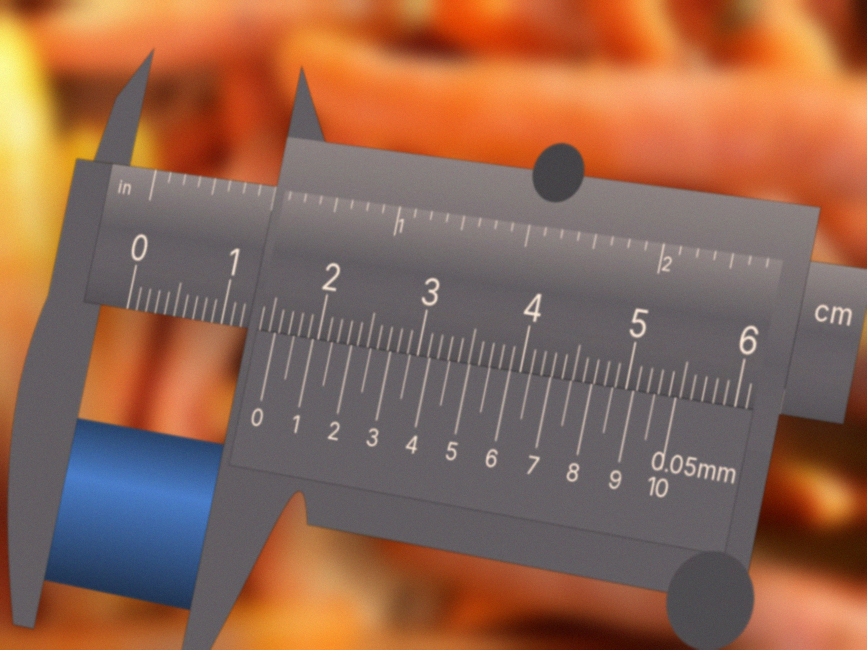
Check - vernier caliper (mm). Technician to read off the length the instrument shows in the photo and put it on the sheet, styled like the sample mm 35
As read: mm 15.6
